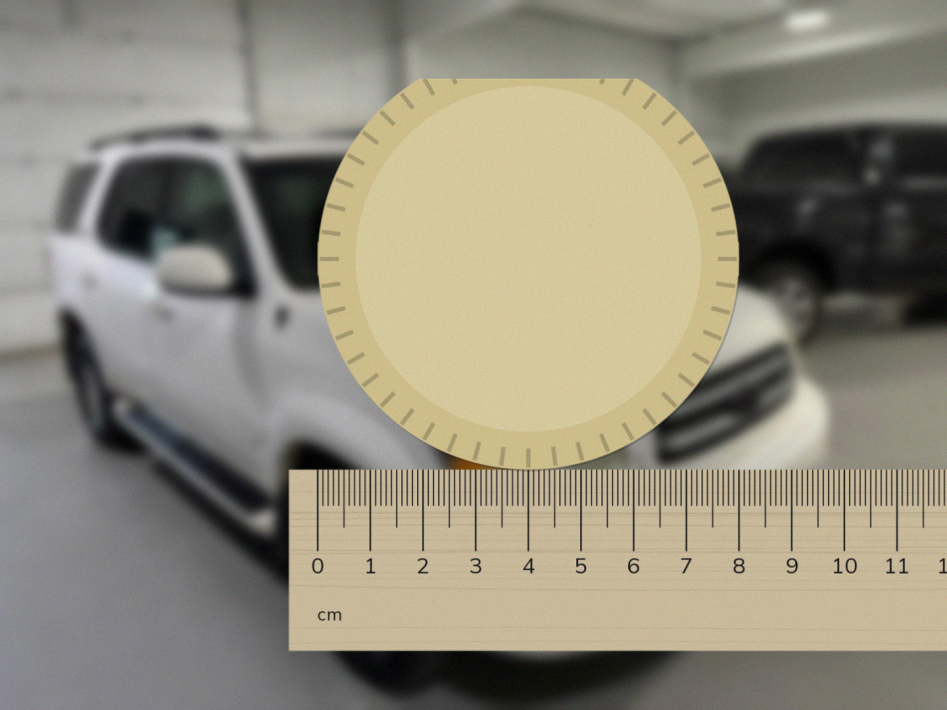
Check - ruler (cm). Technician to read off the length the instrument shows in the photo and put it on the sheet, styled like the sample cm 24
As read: cm 8
